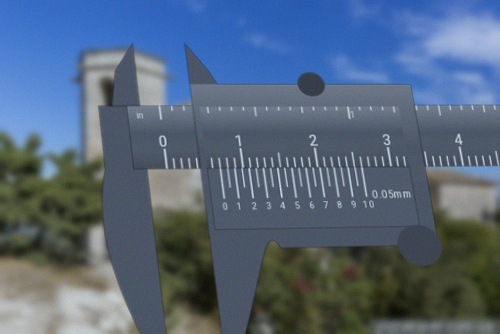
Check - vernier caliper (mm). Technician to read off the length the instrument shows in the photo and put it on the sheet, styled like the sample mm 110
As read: mm 7.0
